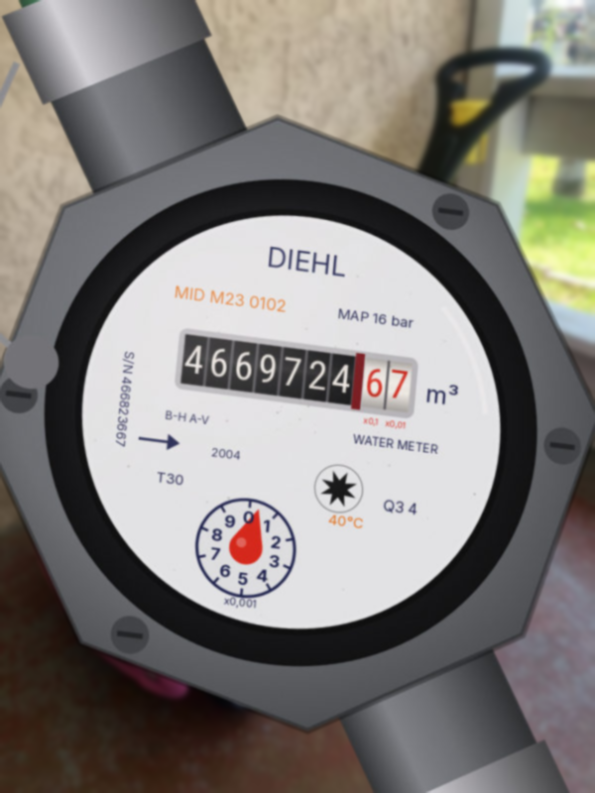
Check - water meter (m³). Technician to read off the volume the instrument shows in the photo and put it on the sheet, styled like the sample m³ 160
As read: m³ 4669724.670
